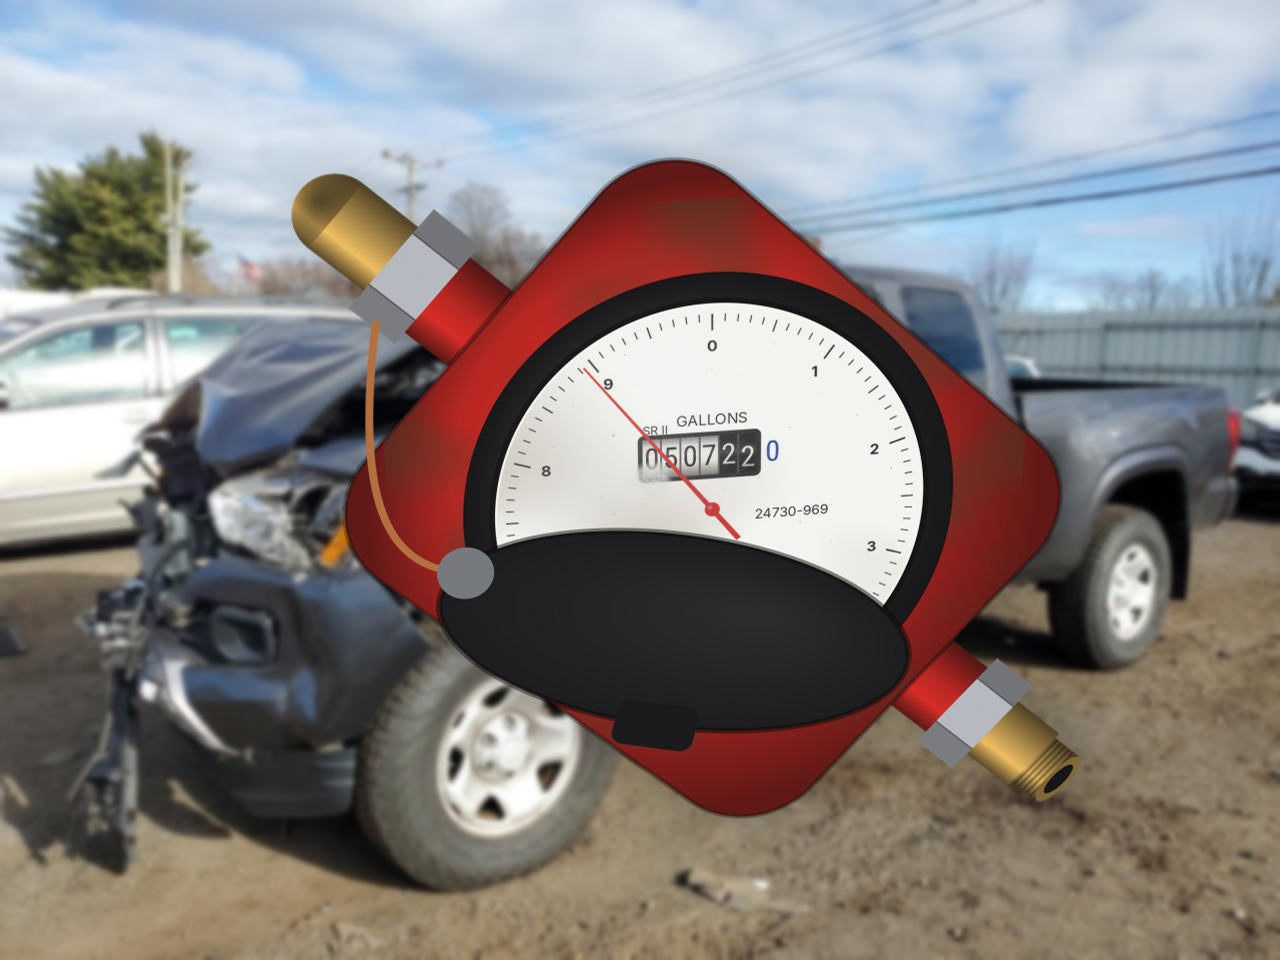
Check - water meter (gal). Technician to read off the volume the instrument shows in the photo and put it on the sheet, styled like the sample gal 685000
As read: gal 507218.9
